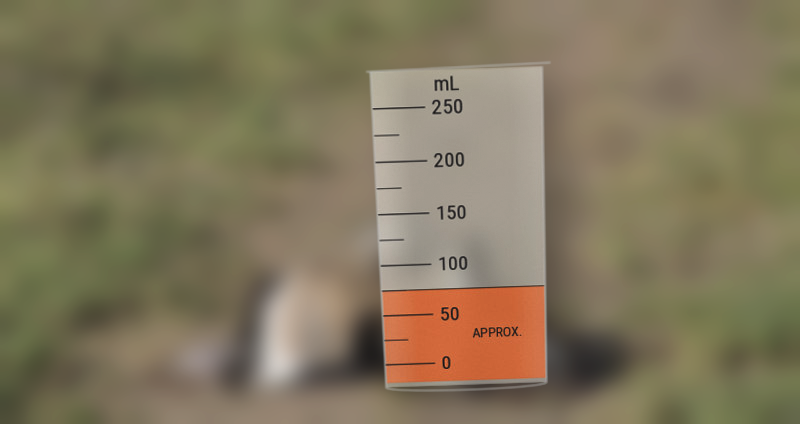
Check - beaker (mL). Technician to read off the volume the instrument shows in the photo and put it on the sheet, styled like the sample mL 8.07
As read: mL 75
